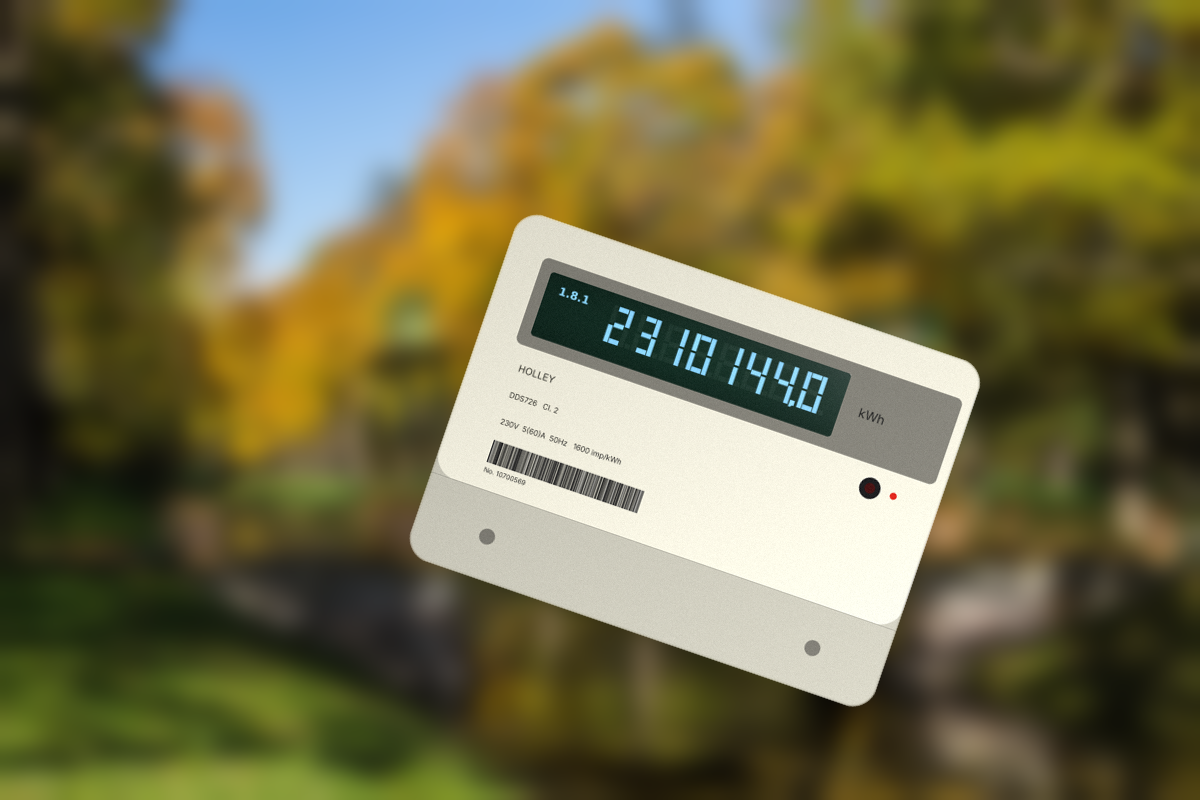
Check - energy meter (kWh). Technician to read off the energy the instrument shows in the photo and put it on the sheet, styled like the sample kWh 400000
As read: kWh 2310144.0
